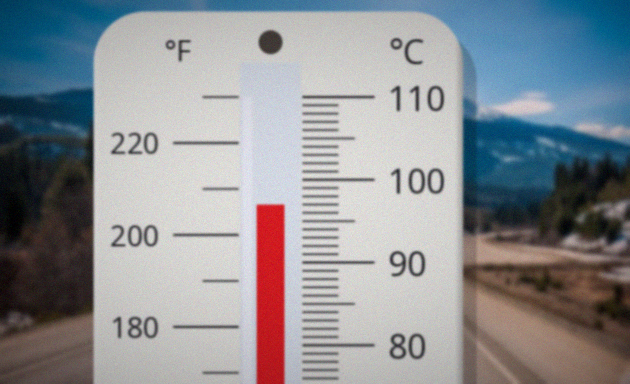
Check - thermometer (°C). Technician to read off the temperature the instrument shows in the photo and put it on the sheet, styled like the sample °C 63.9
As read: °C 97
